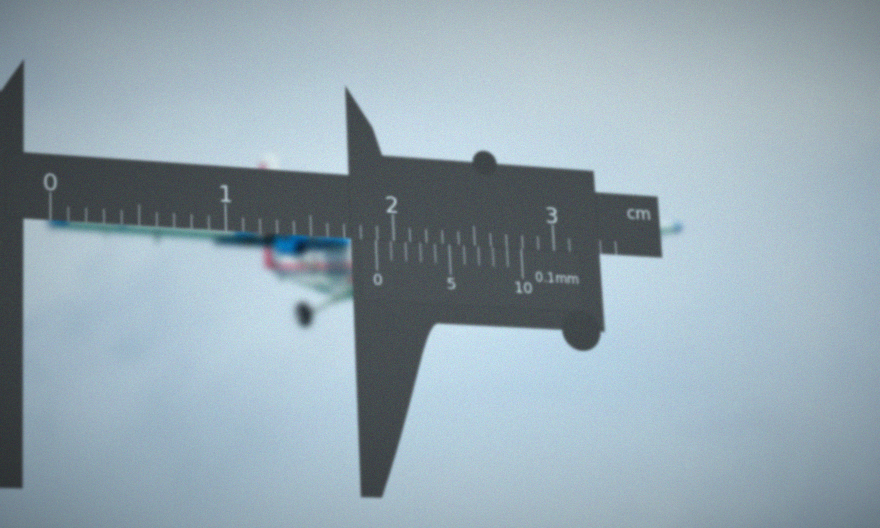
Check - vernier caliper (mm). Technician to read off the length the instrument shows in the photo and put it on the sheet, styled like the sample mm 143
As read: mm 18.9
